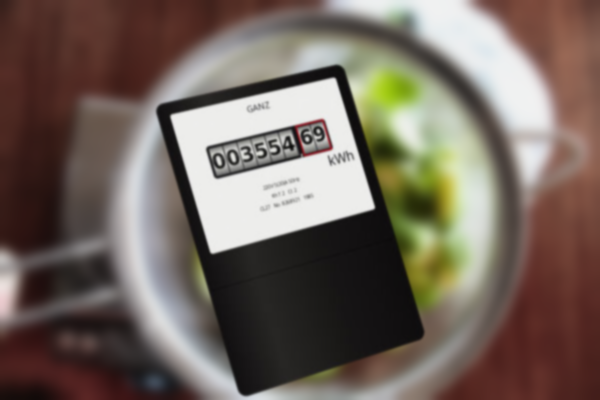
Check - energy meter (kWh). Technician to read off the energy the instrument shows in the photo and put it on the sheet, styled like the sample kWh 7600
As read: kWh 3554.69
